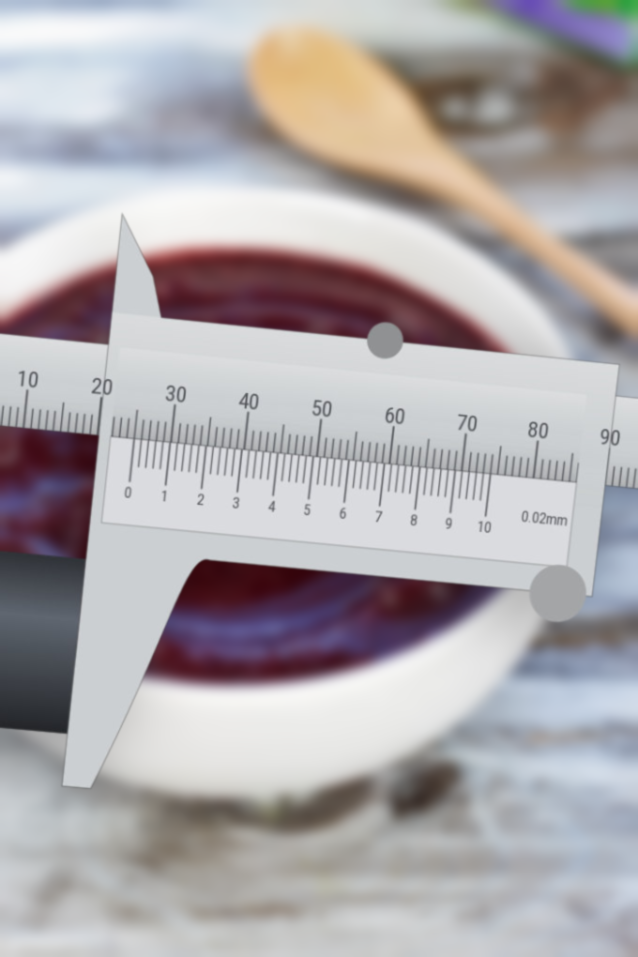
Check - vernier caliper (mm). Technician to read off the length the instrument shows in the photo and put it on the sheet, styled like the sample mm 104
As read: mm 25.0
